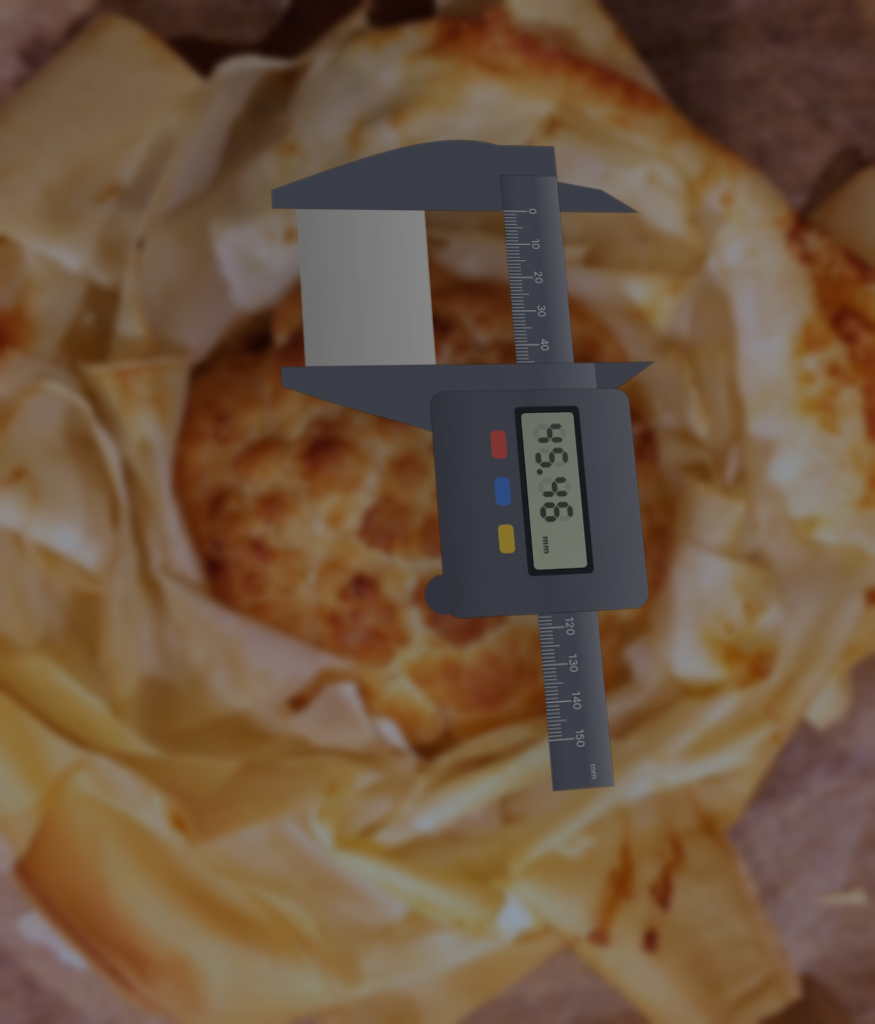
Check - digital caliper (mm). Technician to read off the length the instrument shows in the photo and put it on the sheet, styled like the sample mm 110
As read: mm 45.46
